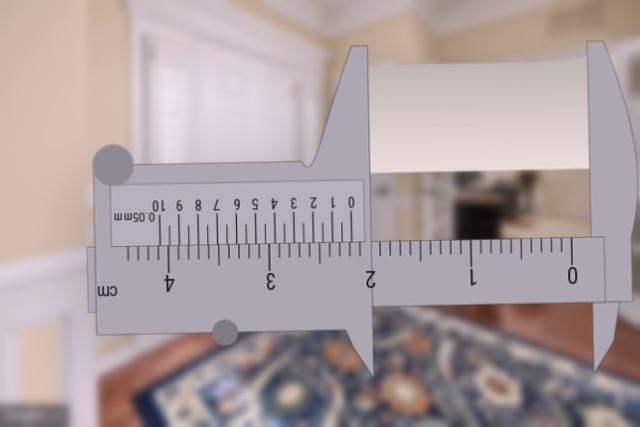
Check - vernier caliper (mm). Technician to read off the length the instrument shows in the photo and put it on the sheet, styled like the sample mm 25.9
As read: mm 21.8
